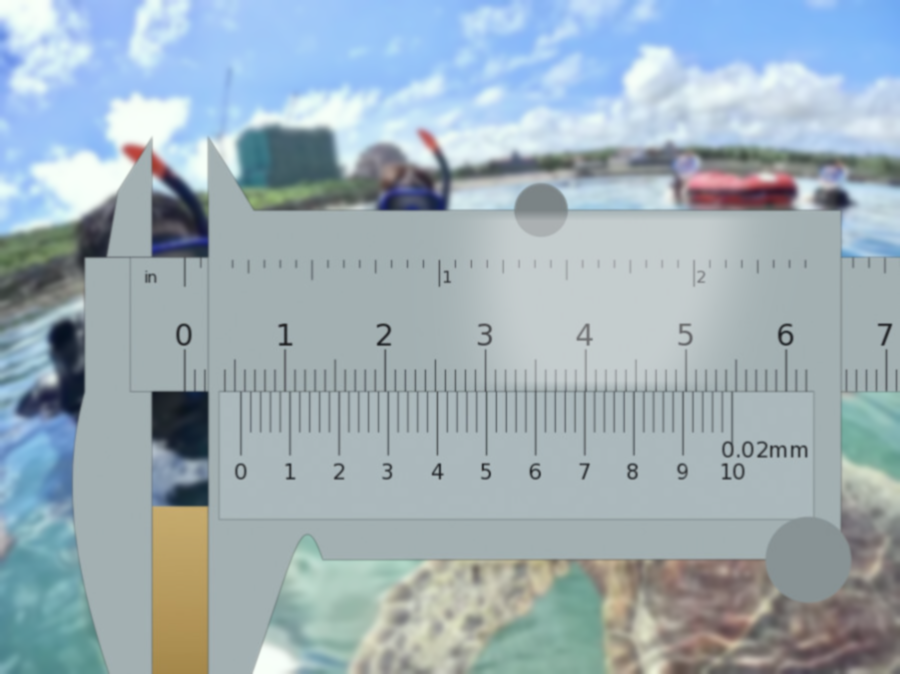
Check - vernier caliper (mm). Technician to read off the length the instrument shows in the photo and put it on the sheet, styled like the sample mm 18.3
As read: mm 5.6
